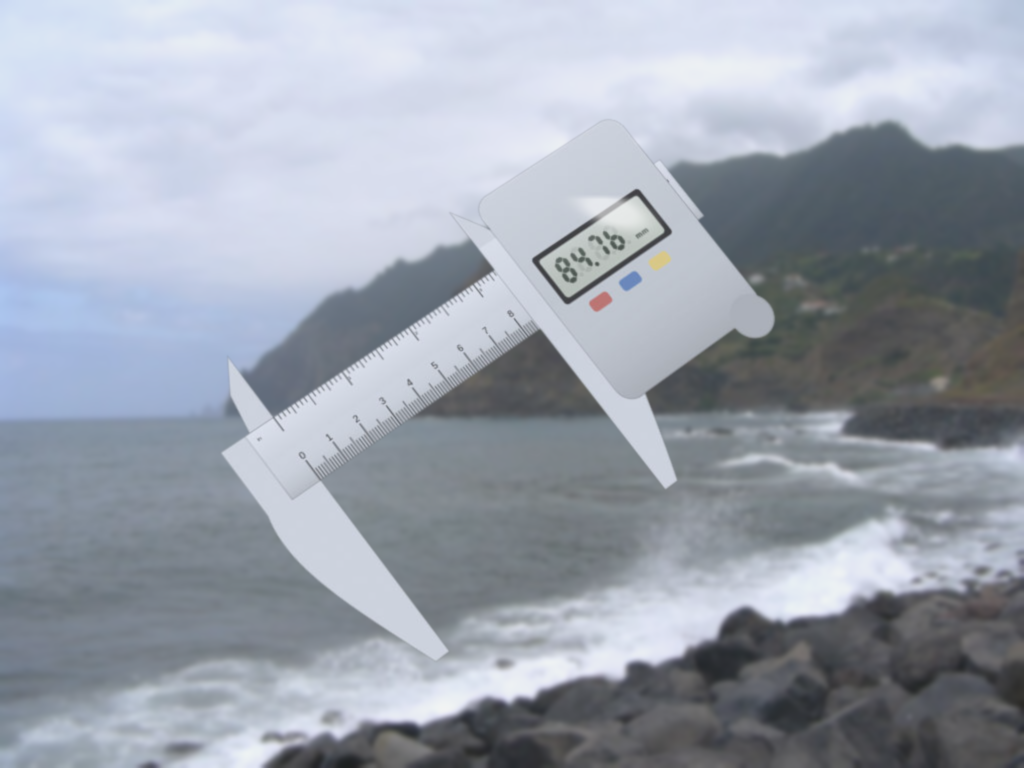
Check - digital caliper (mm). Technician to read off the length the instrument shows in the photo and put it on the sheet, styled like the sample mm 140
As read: mm 84.76
